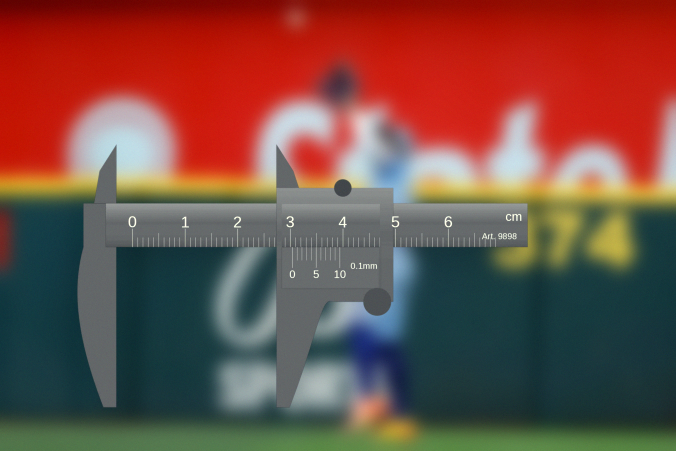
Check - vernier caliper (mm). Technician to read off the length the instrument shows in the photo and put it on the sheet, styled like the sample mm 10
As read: mm 30.4
